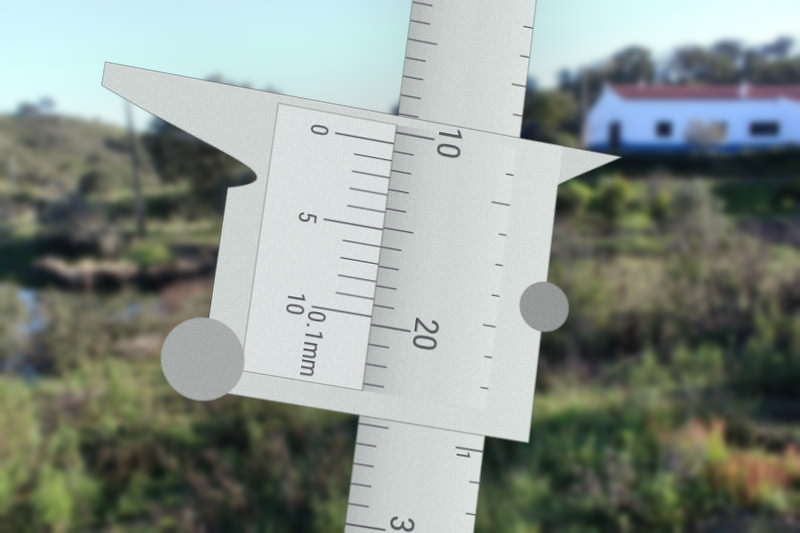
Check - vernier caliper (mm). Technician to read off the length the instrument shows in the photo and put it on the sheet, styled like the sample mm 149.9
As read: mm 10.6
